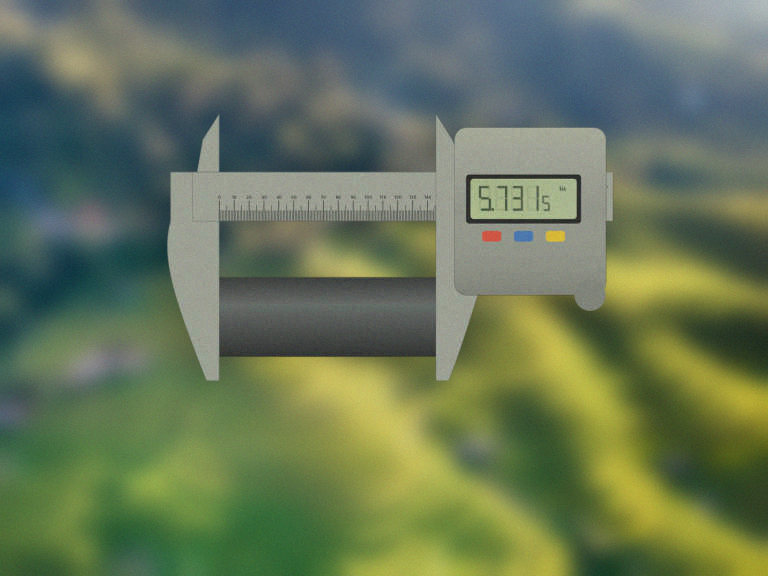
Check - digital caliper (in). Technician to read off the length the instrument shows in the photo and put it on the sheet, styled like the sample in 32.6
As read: in 5.7315
